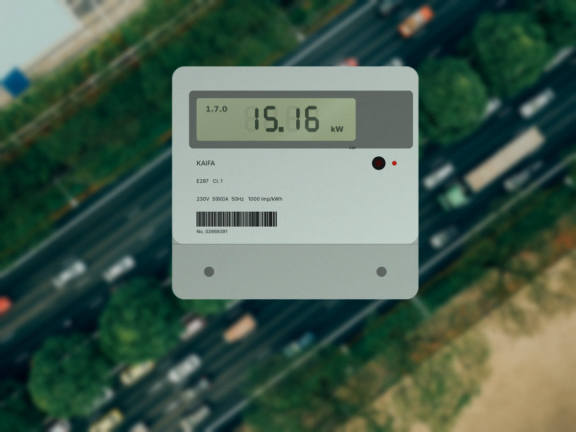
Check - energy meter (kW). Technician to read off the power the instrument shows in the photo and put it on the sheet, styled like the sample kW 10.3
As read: kW 15.16
